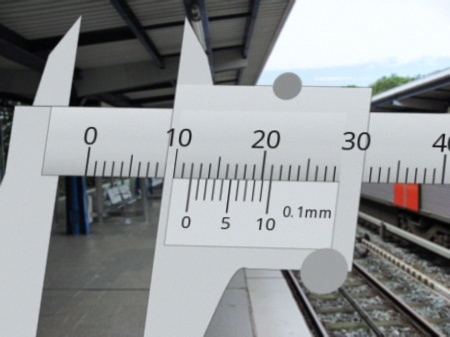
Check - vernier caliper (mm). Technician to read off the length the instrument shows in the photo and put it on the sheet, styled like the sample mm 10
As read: mm 12.0
